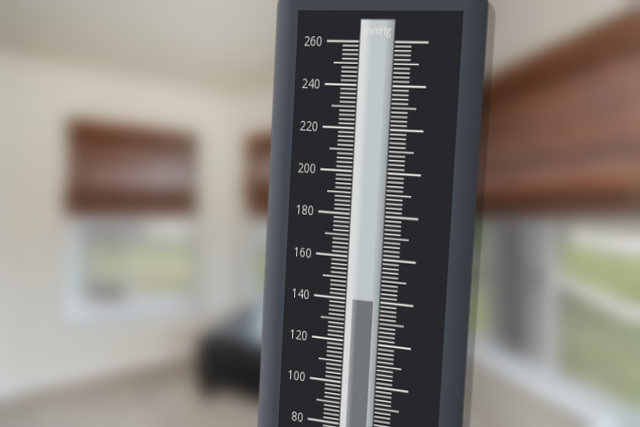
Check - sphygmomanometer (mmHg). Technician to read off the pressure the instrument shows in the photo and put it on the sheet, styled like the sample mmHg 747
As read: mmHg 140
